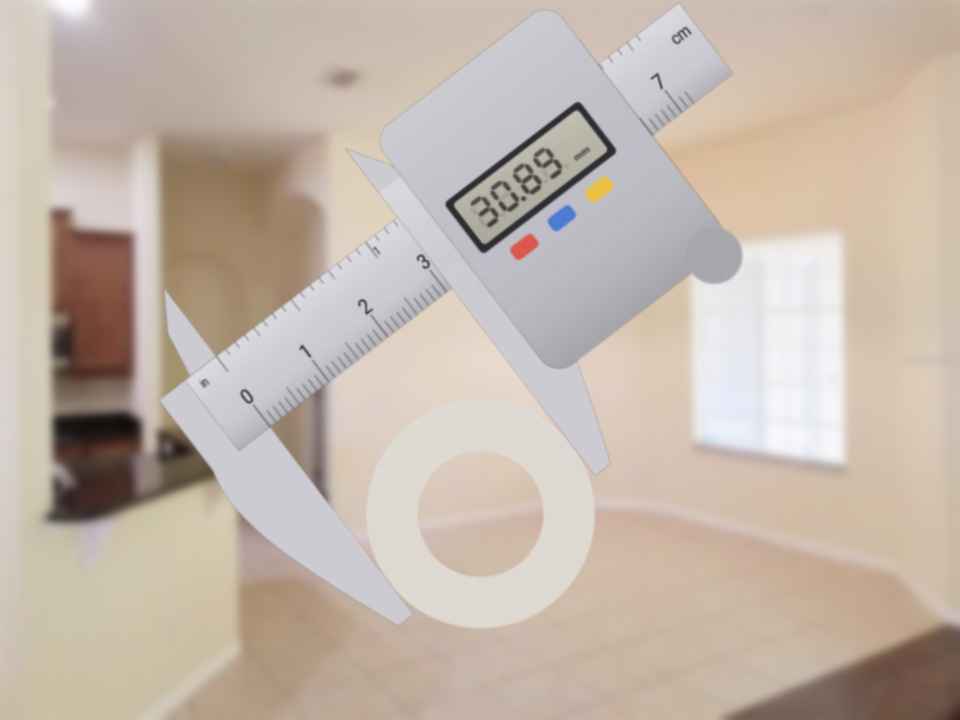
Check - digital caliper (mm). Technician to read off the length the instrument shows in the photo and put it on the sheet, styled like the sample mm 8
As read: mm 30.89
